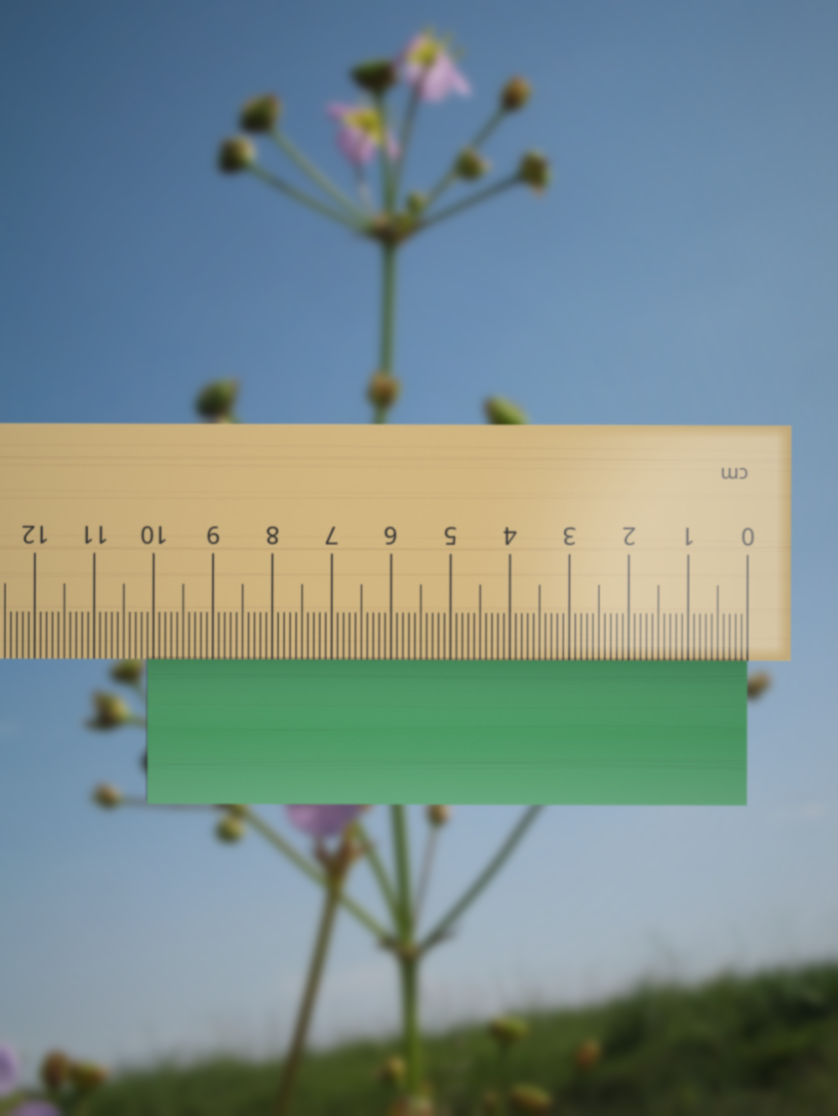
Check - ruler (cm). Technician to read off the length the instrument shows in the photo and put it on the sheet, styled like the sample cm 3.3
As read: cm 10.1
